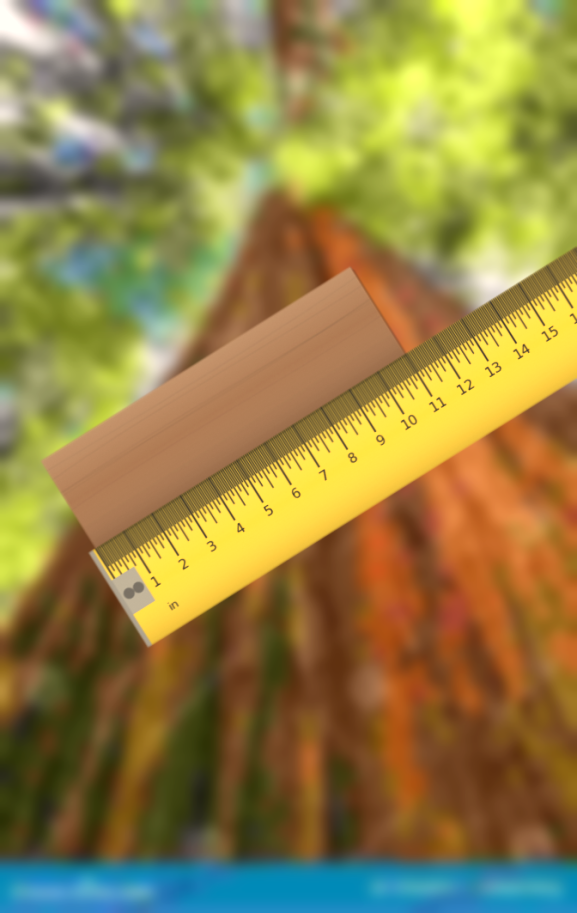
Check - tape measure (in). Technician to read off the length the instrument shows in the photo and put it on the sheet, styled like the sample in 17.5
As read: in 11
